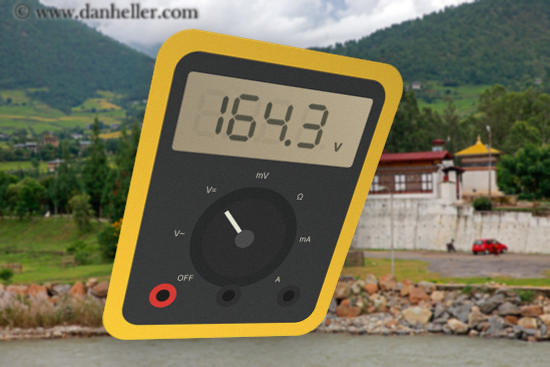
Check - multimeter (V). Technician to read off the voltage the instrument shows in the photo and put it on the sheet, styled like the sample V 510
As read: V 164.3
